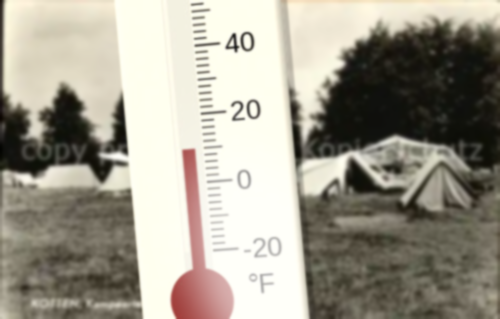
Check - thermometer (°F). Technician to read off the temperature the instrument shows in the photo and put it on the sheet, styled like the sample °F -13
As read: °F 10
